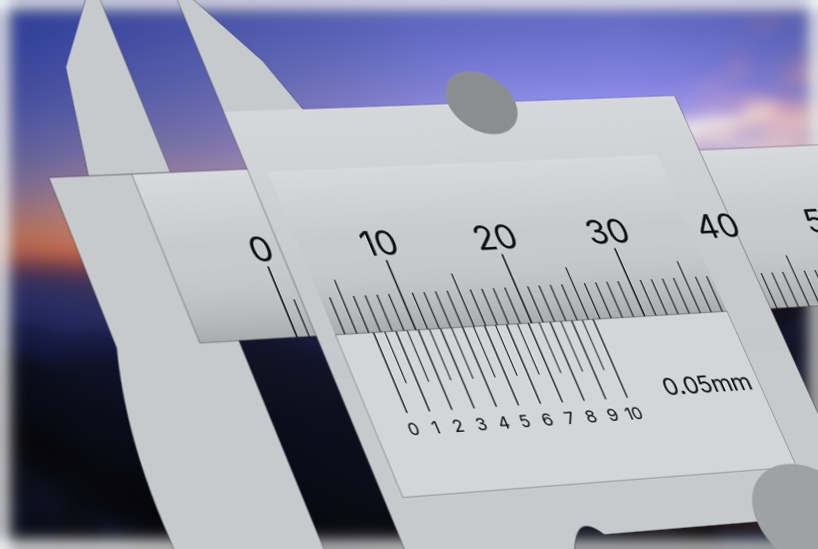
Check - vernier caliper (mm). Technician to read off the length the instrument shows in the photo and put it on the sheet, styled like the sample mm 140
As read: mm 6.4
